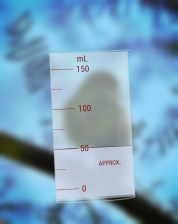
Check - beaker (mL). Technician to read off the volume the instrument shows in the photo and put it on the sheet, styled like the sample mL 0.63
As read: mL 50
